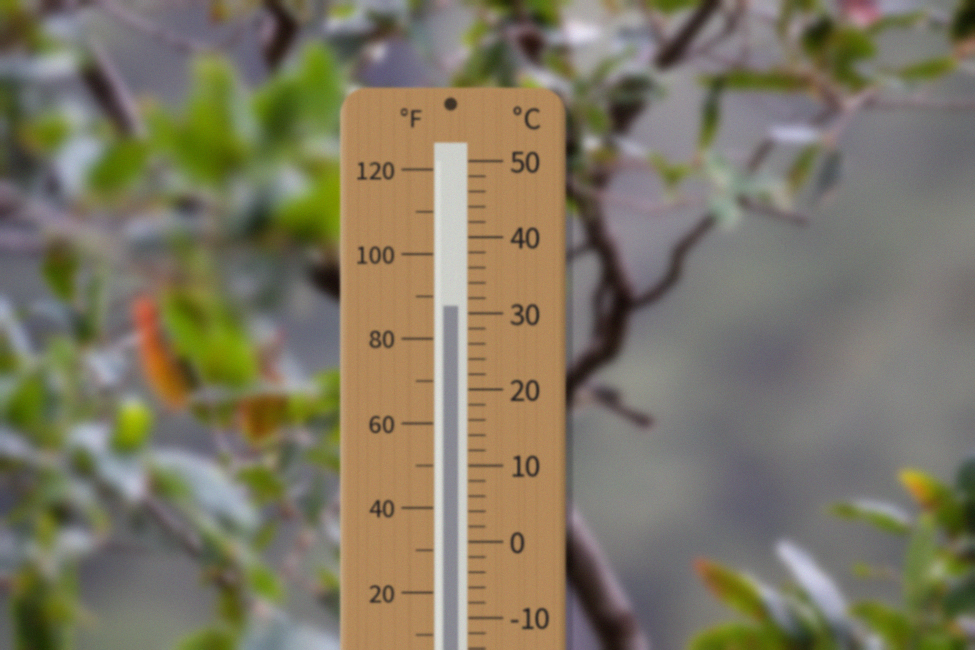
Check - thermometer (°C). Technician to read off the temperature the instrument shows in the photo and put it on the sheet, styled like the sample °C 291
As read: °C 31
